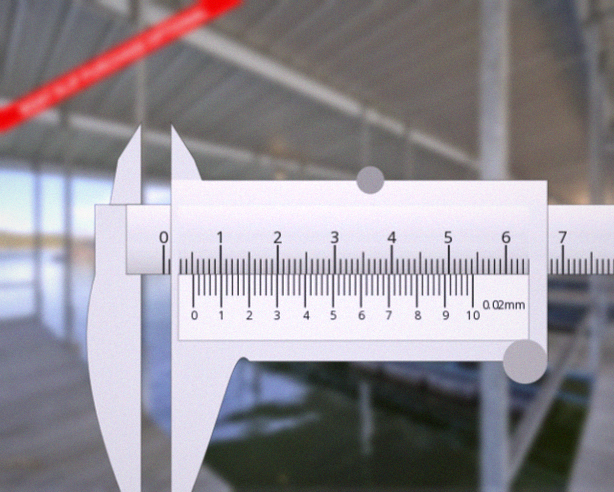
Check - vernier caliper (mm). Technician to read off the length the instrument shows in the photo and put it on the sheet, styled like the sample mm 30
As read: mm 5.2
